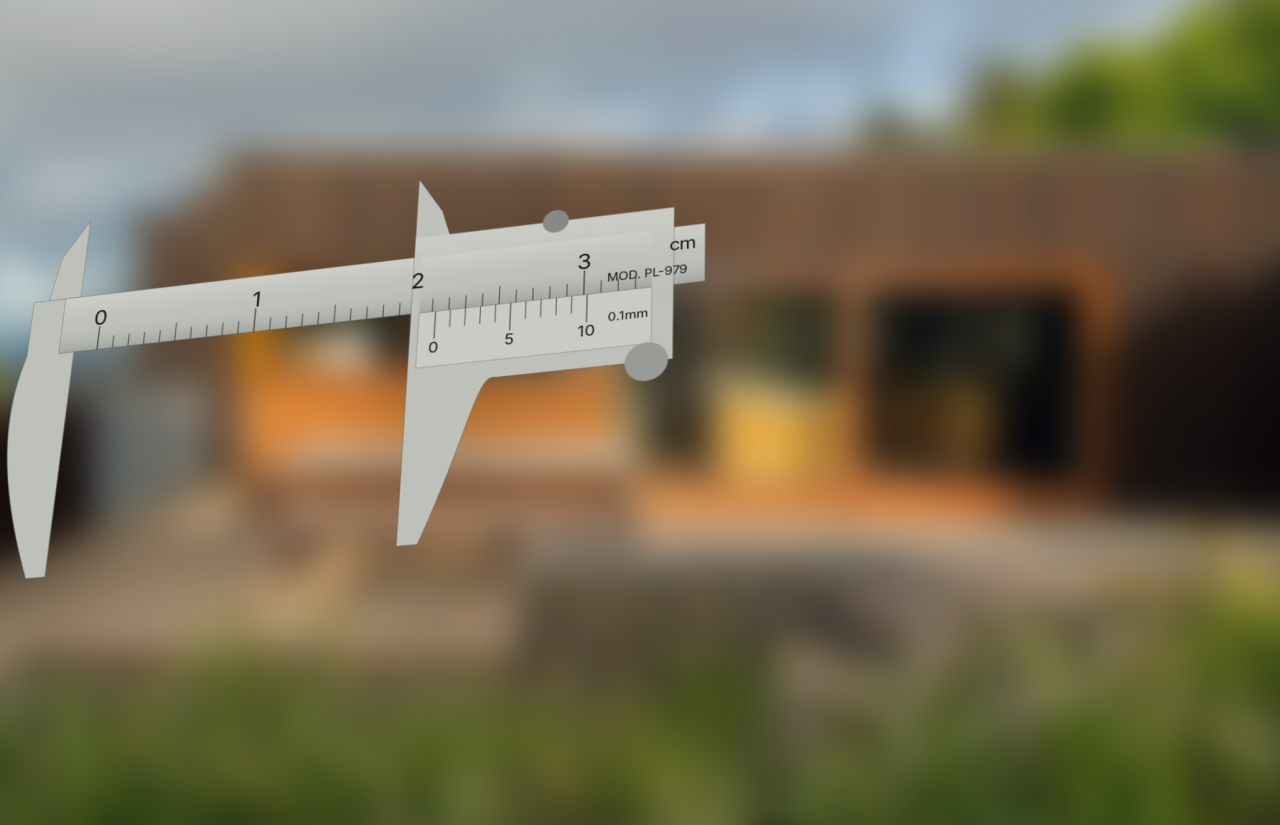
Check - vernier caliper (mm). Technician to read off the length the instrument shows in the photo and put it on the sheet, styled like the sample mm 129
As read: mm 21.2
